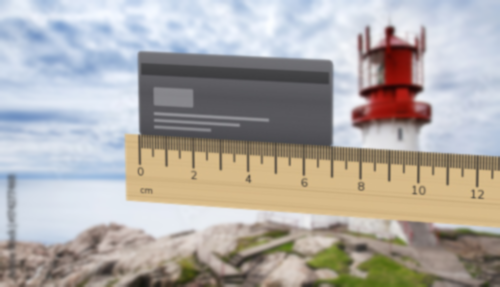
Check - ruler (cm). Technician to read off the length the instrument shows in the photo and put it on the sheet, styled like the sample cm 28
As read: cm 7
